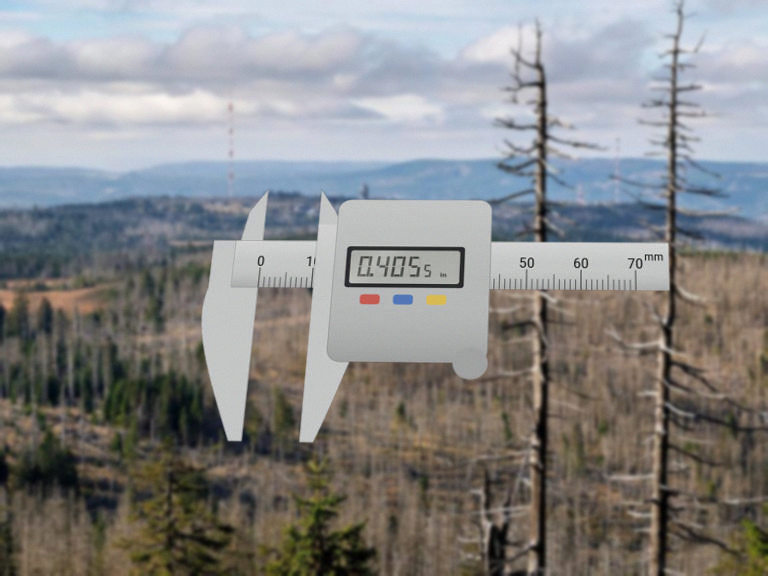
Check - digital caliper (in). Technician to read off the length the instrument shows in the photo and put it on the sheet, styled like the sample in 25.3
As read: in 0.4055
